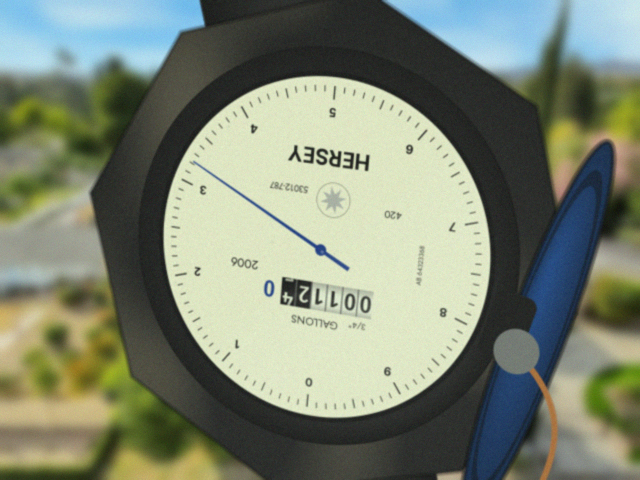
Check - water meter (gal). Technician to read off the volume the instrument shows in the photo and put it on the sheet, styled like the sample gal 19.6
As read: gal 11243.2
